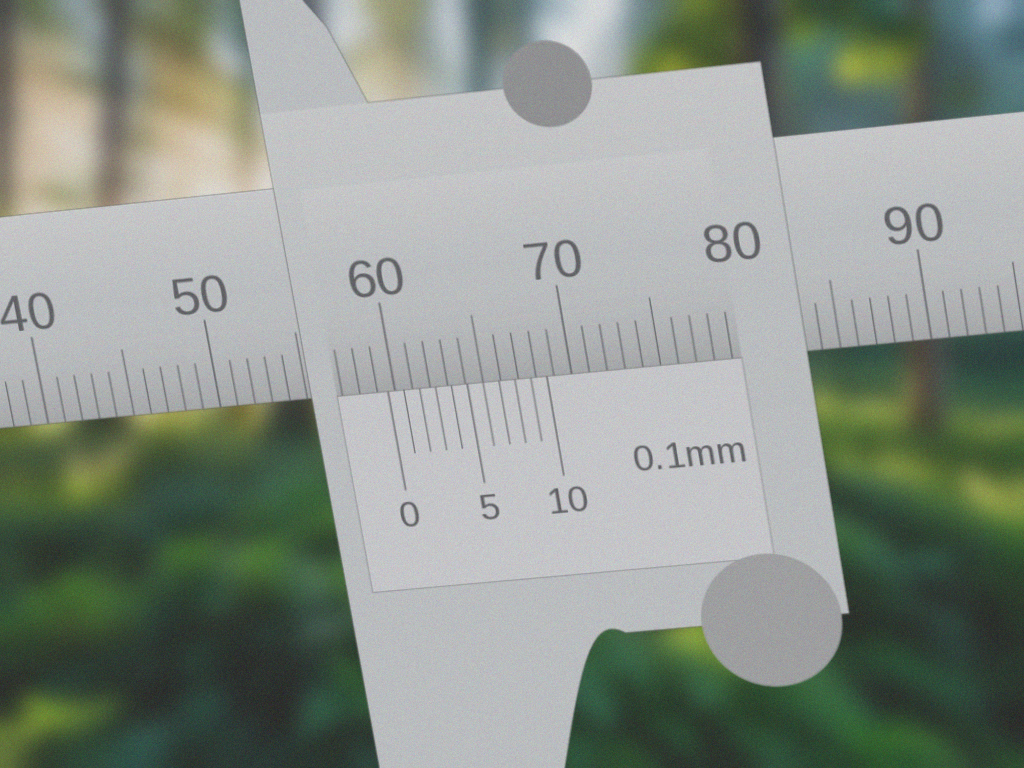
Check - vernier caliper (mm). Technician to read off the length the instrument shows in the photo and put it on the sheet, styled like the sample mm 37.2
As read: mm 59.6
